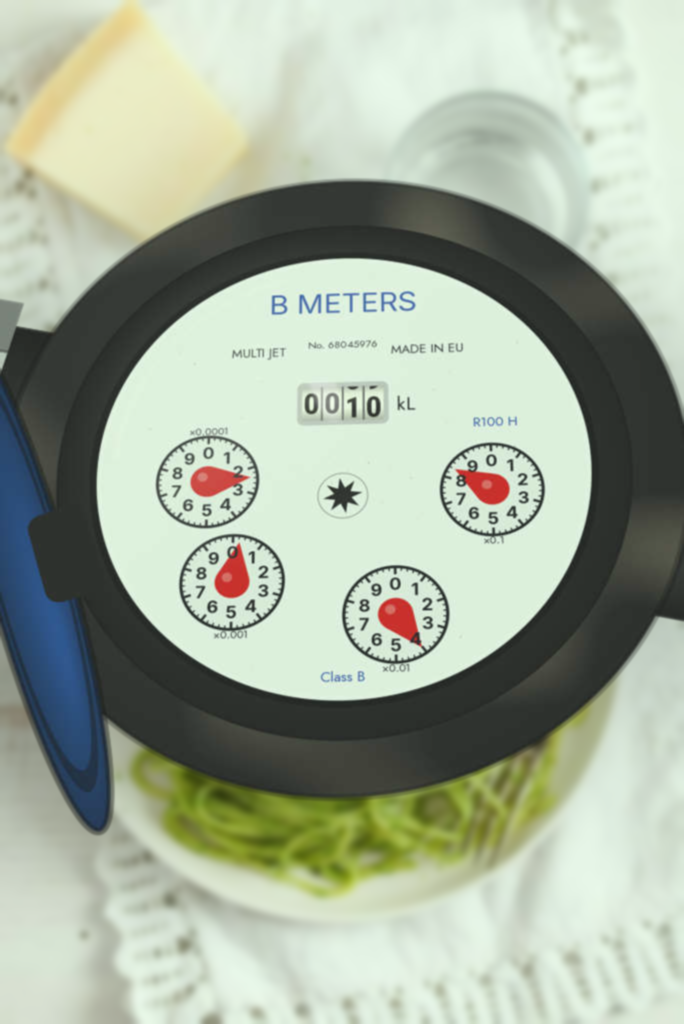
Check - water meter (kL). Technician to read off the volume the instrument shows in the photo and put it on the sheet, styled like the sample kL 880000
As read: kL 9.8402
